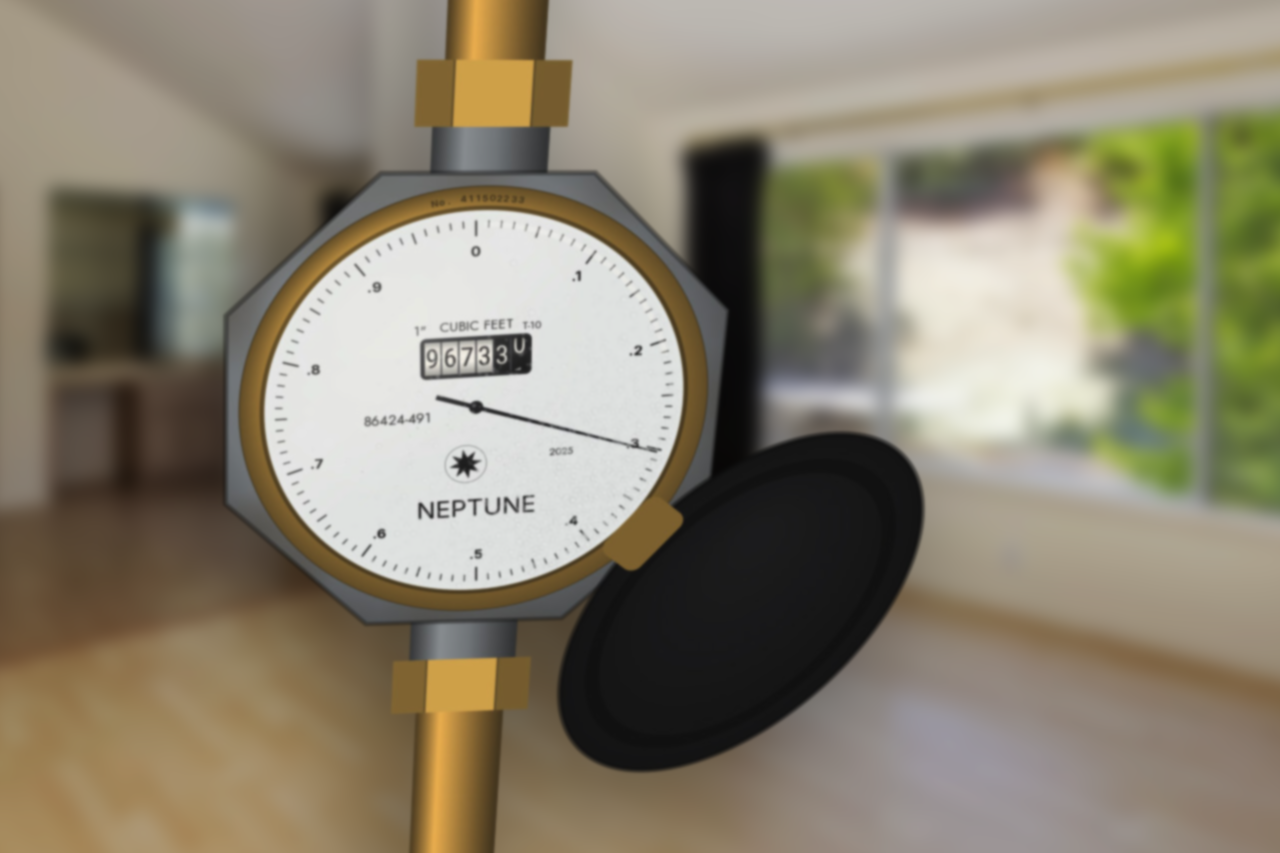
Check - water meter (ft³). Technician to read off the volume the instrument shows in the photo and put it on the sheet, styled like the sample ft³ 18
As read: ft³ 967330.30
